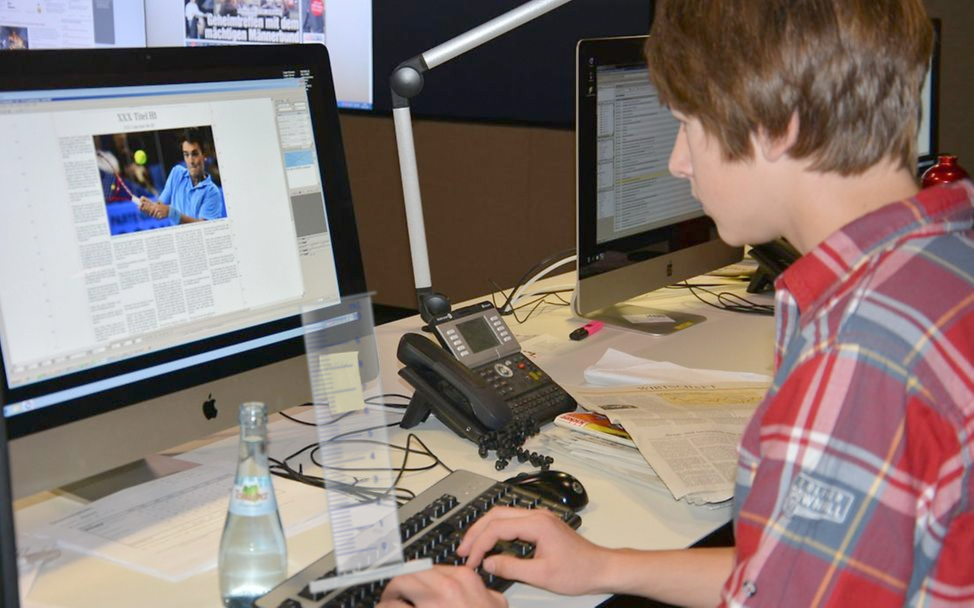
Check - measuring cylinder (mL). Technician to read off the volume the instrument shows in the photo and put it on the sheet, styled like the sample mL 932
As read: mL 2
